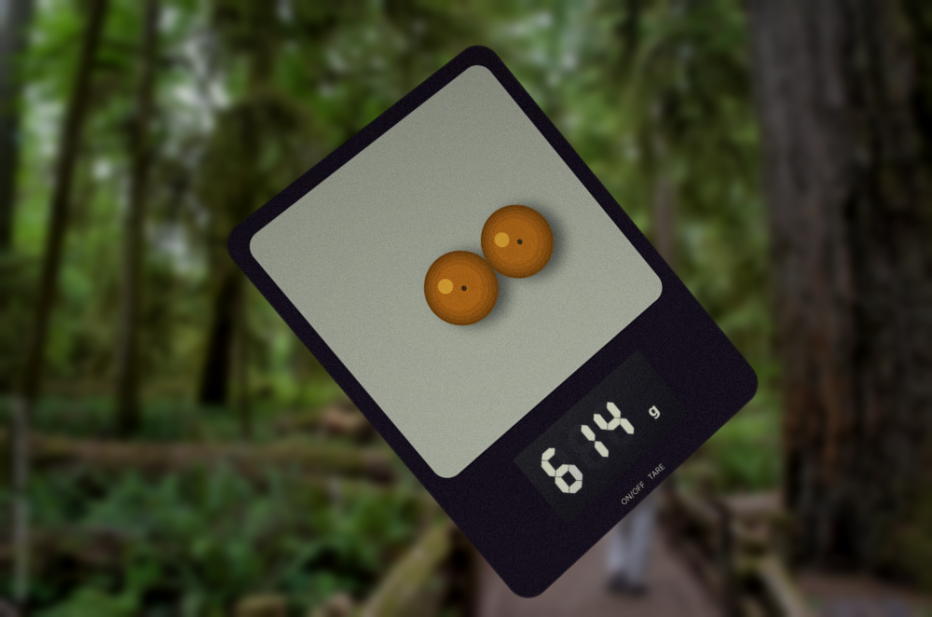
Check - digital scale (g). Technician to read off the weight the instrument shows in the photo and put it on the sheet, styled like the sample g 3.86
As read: g 614
